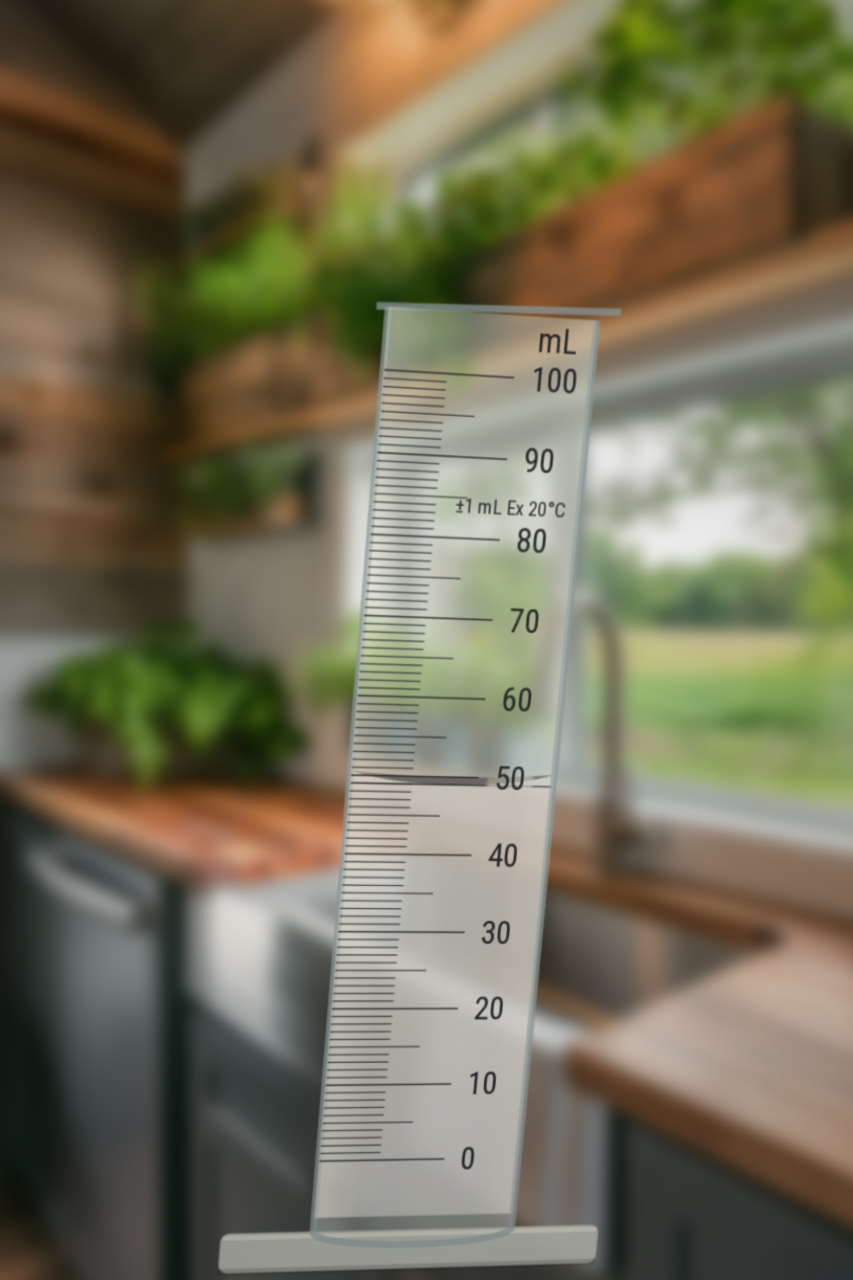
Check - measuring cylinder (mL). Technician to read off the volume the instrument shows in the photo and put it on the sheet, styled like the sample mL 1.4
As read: mL 49
